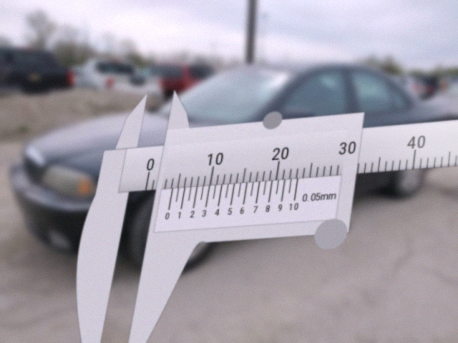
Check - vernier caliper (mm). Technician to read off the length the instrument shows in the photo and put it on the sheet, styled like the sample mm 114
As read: mm 4.2
